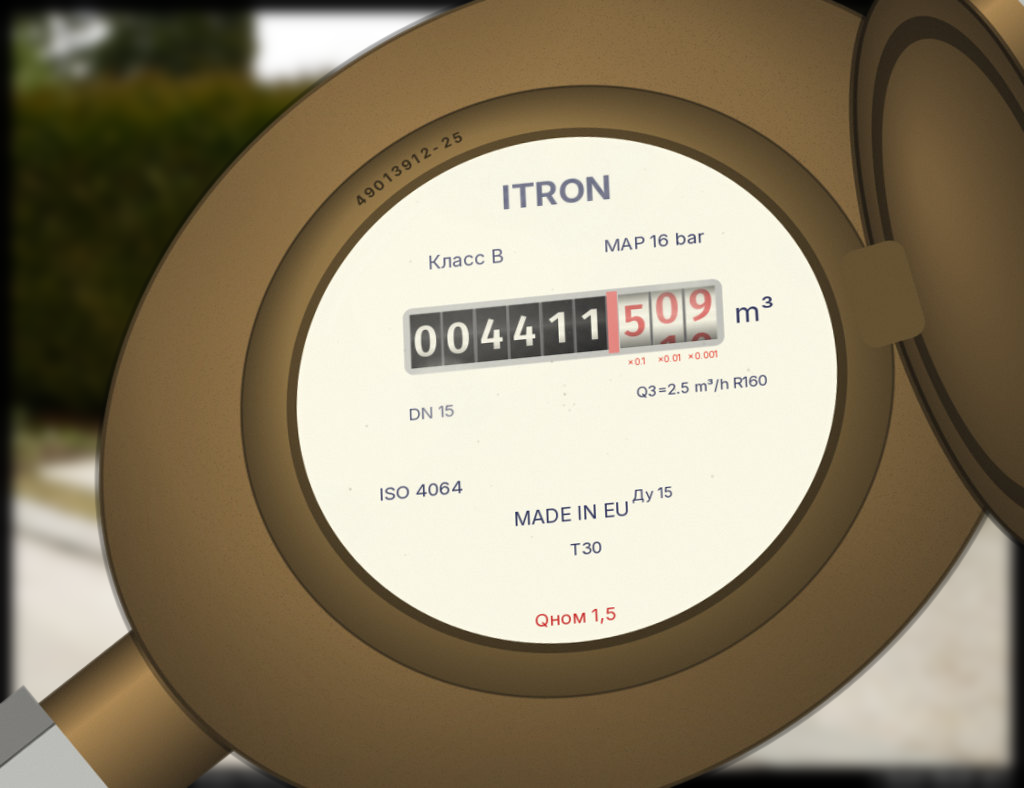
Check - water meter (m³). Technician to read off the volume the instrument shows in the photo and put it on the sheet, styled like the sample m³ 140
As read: m³ 4411.509
